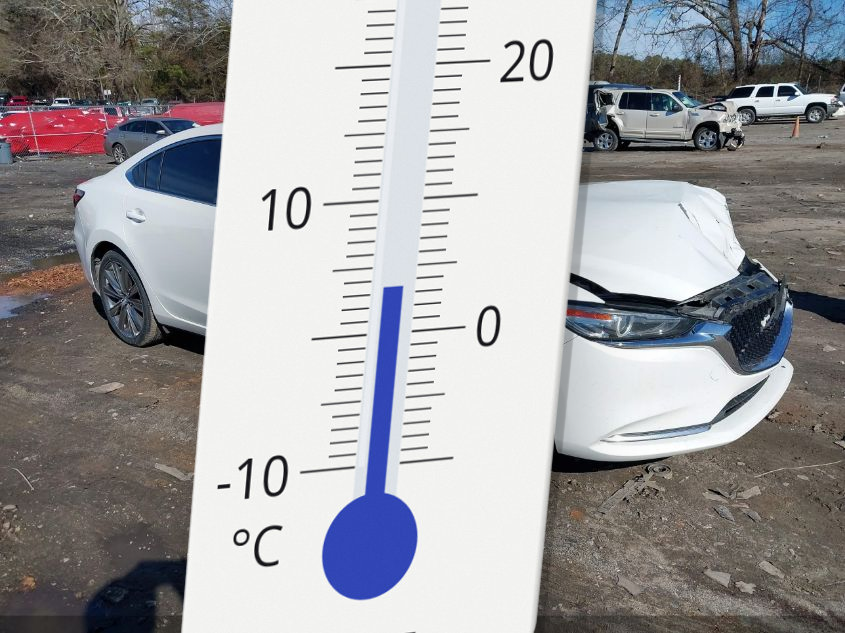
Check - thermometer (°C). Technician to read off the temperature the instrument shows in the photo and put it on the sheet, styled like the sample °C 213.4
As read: °C 3.5
